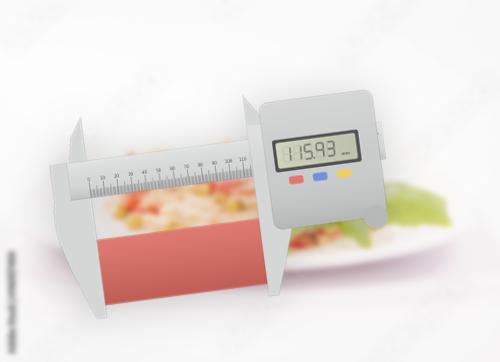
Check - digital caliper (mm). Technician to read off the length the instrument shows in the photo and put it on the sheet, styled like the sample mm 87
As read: mm 115.93
